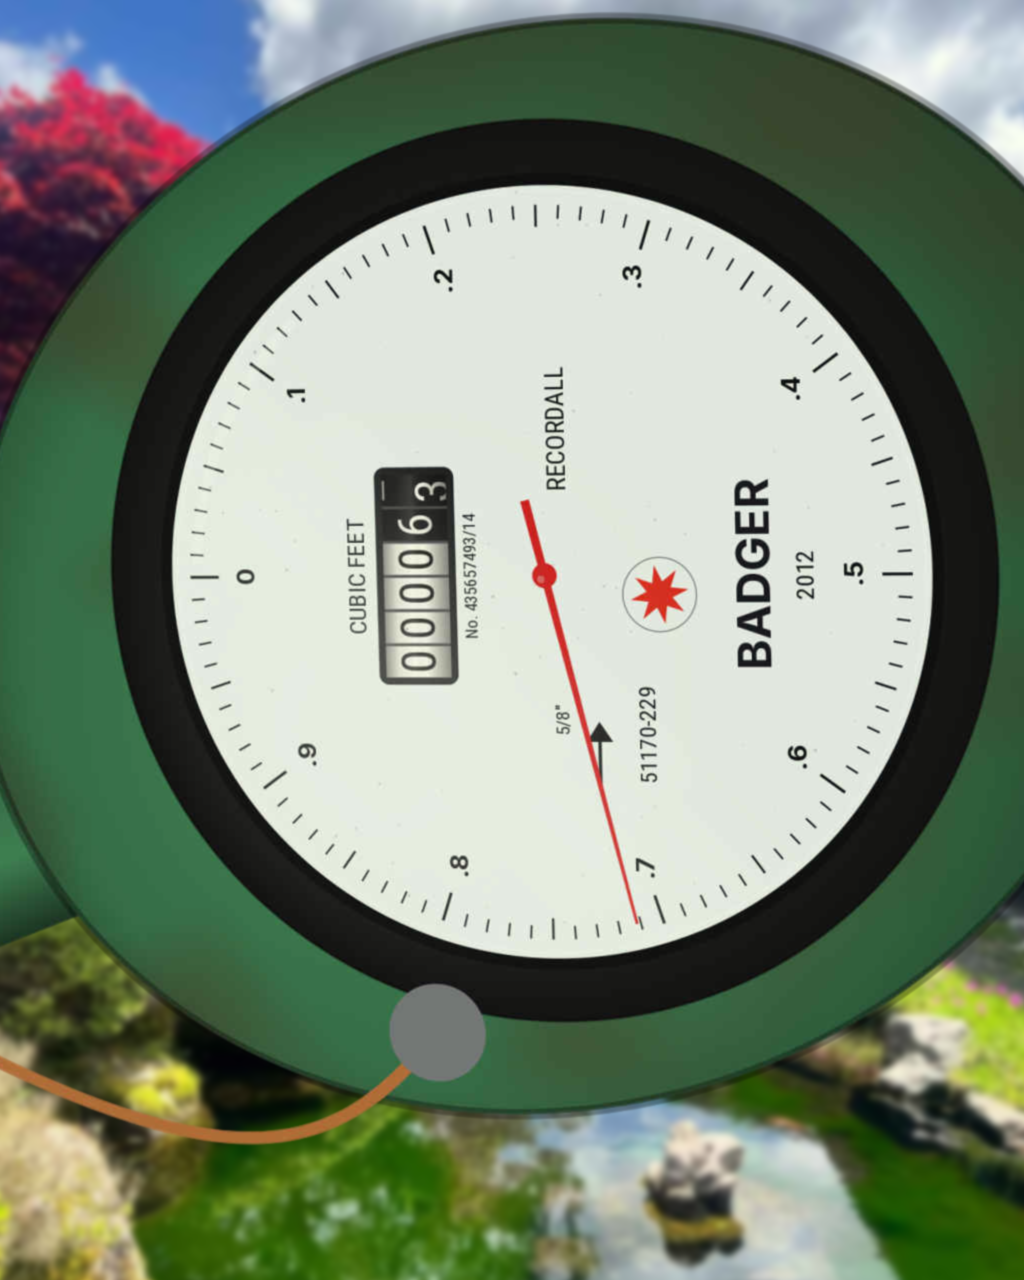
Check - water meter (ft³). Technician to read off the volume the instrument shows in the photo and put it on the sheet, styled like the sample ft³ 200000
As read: ft³ 62.71
